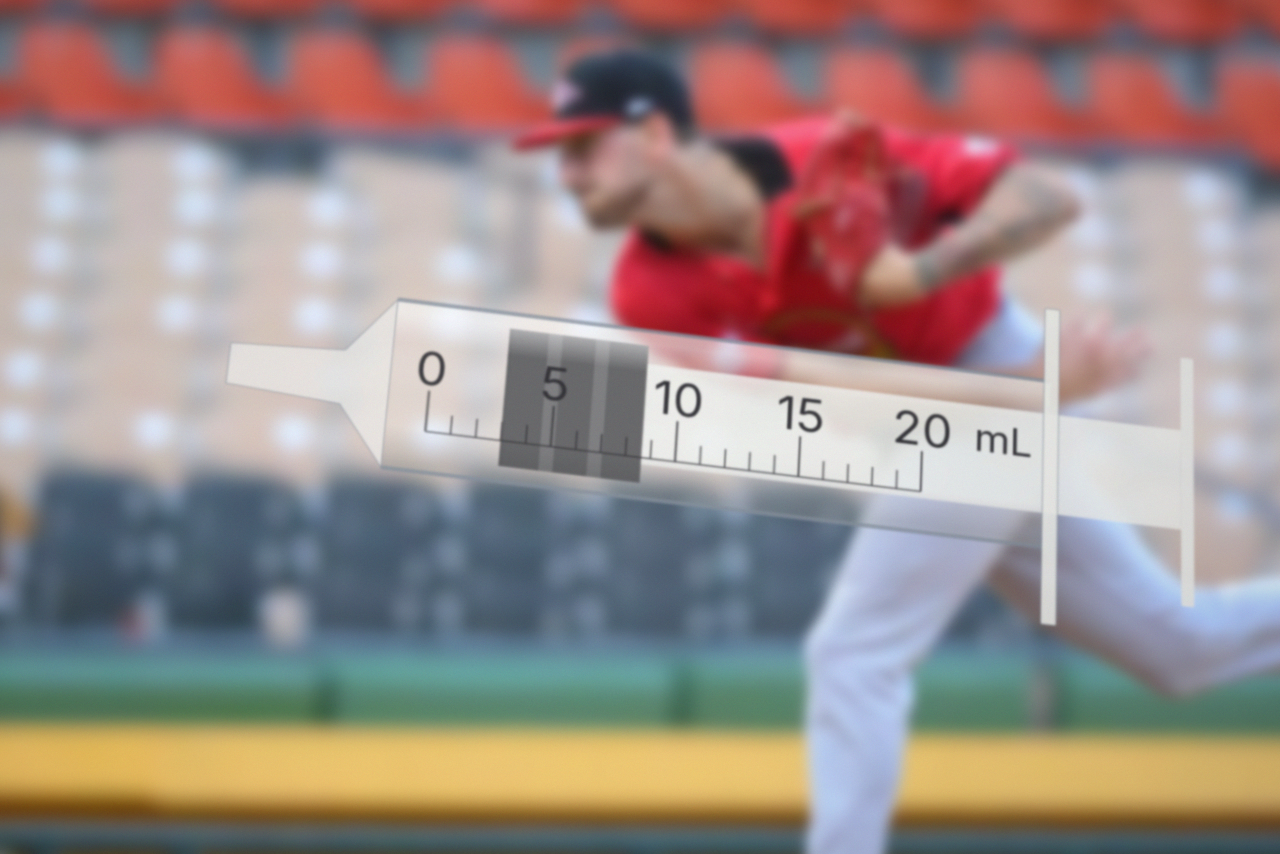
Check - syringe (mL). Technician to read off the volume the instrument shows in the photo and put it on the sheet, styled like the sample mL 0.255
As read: mL 3
